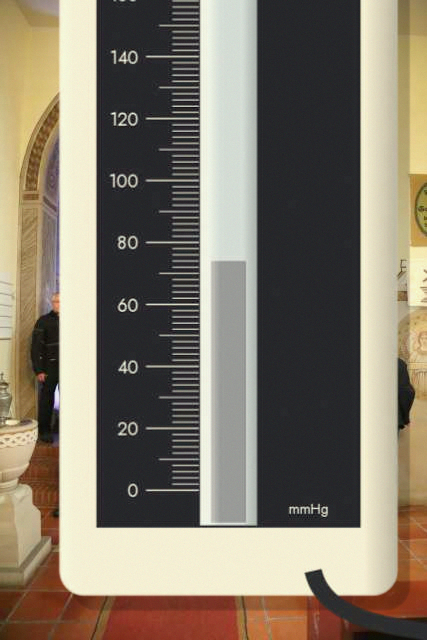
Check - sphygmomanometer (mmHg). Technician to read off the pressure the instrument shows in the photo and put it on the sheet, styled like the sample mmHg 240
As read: mmHg 74
